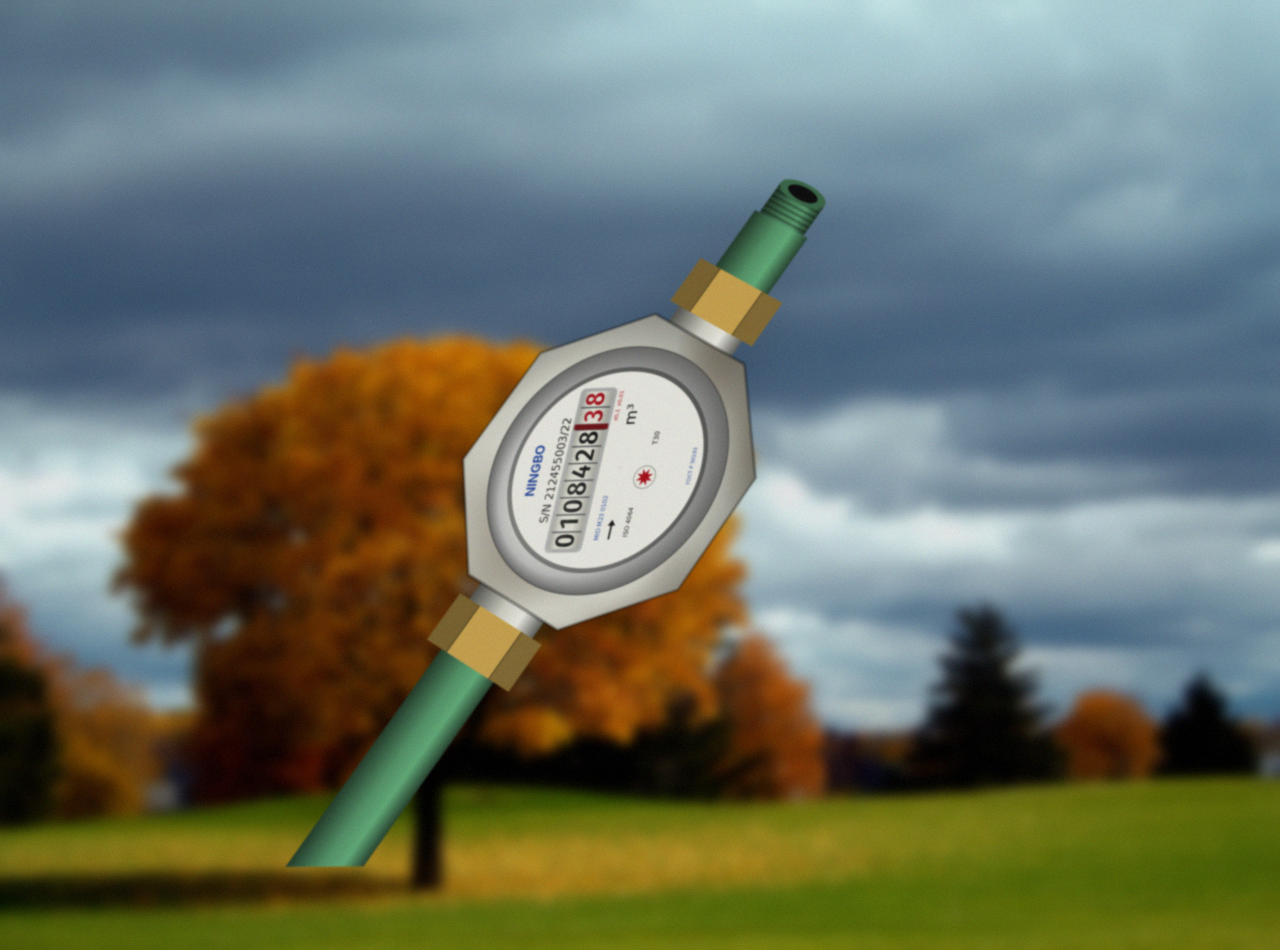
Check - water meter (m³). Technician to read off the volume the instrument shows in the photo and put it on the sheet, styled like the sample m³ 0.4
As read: m³ 108428.38
